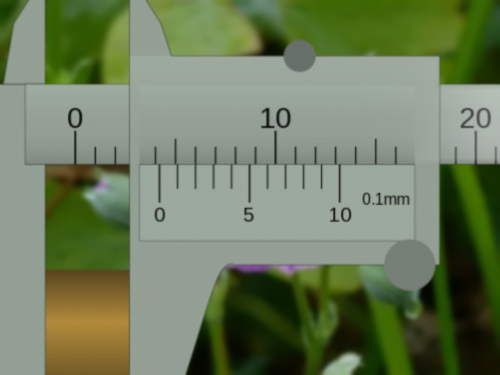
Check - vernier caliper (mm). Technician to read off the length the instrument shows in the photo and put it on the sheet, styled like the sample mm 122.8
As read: mm 4.2
